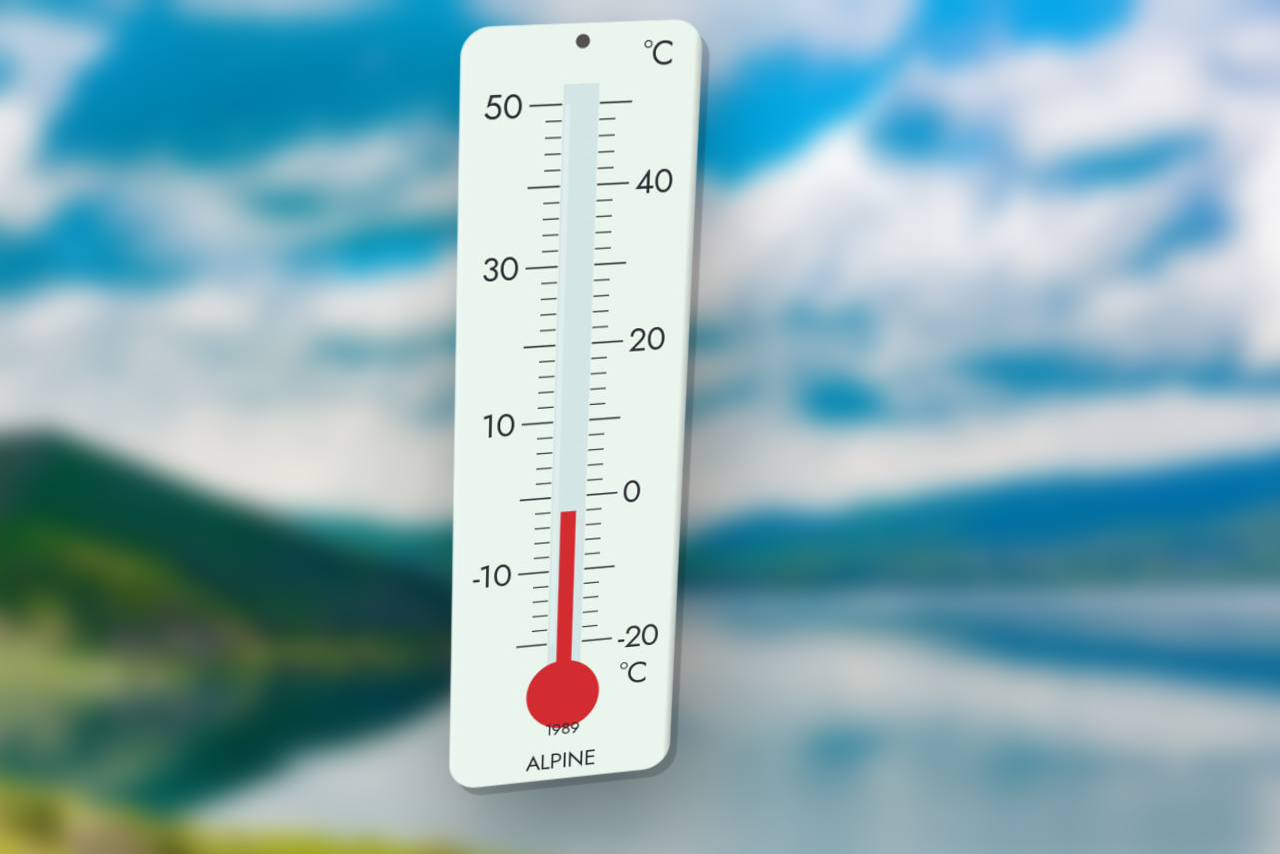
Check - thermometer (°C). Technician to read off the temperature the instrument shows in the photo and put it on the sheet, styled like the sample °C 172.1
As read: °C -2
